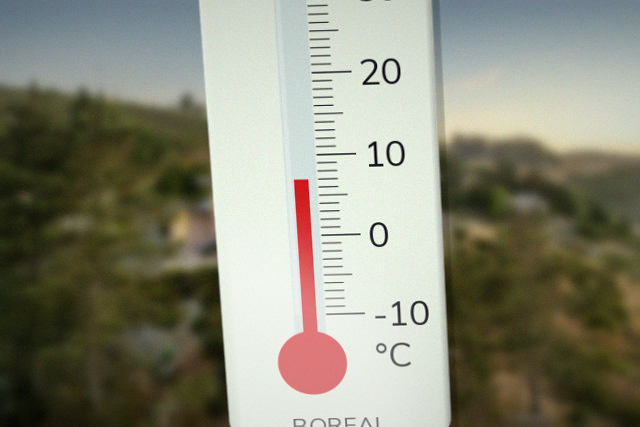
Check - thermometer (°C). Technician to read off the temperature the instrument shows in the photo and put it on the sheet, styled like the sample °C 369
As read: °C 7
